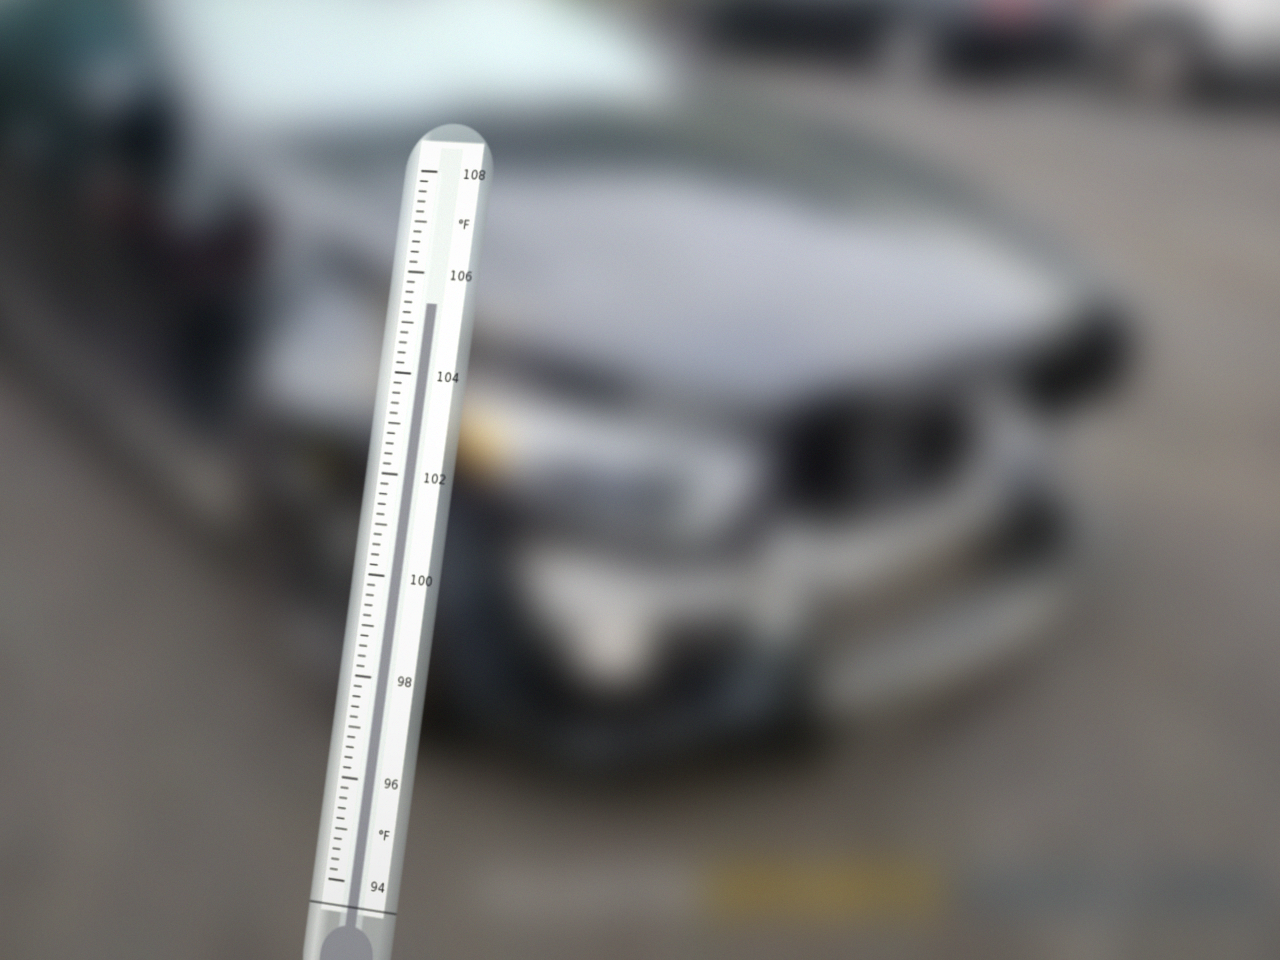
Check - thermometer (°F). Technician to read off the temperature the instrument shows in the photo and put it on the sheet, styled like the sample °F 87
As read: °F 105.4
